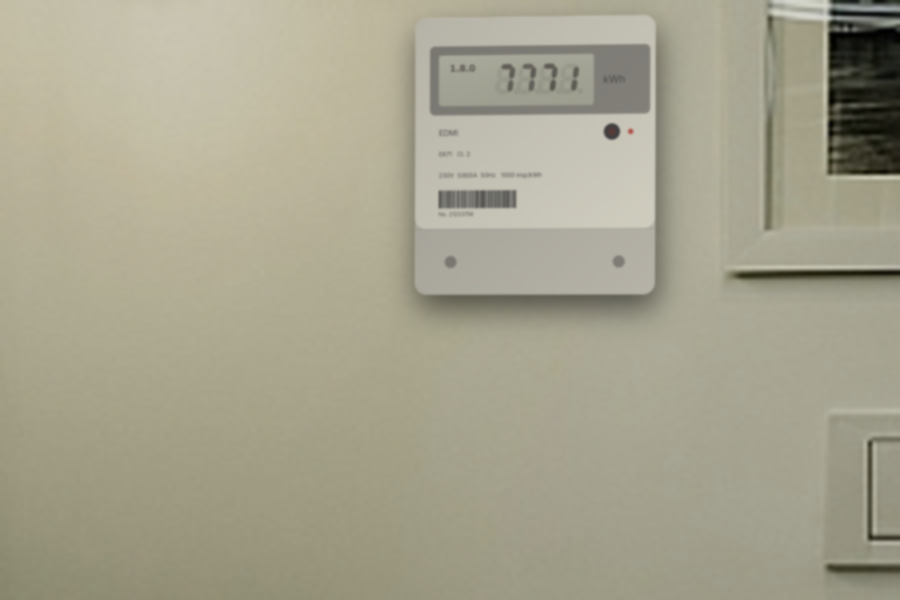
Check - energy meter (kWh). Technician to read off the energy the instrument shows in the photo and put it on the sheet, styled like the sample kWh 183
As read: kWh 7771
